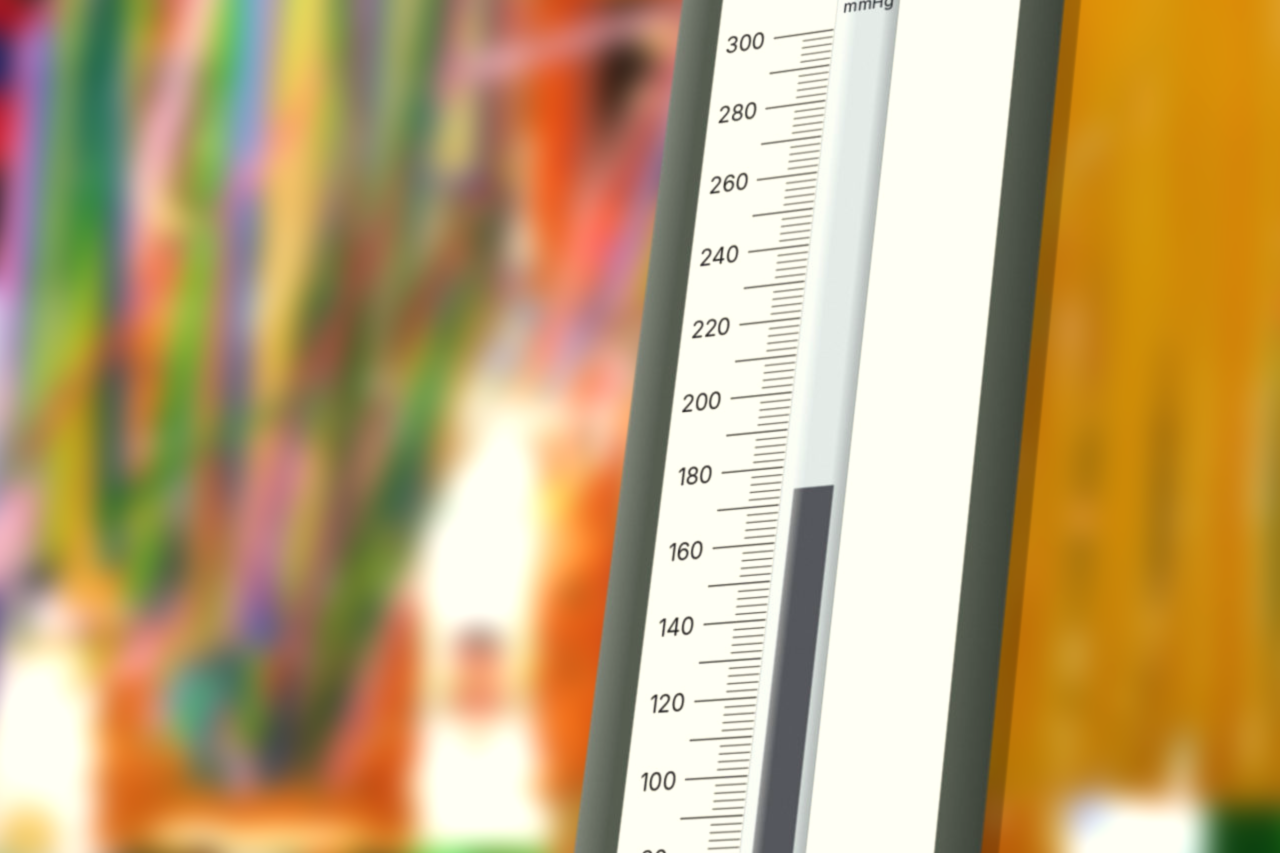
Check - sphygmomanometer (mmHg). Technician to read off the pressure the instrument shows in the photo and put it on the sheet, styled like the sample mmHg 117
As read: mmHg 174
